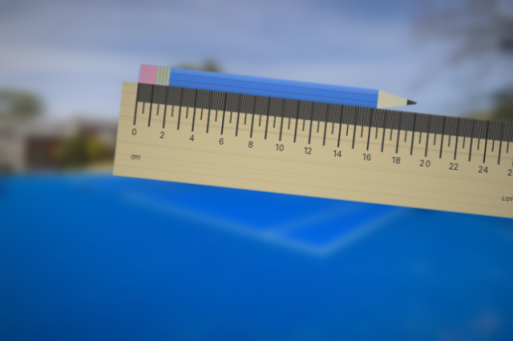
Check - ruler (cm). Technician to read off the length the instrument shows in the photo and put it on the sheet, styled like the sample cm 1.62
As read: cm 19
